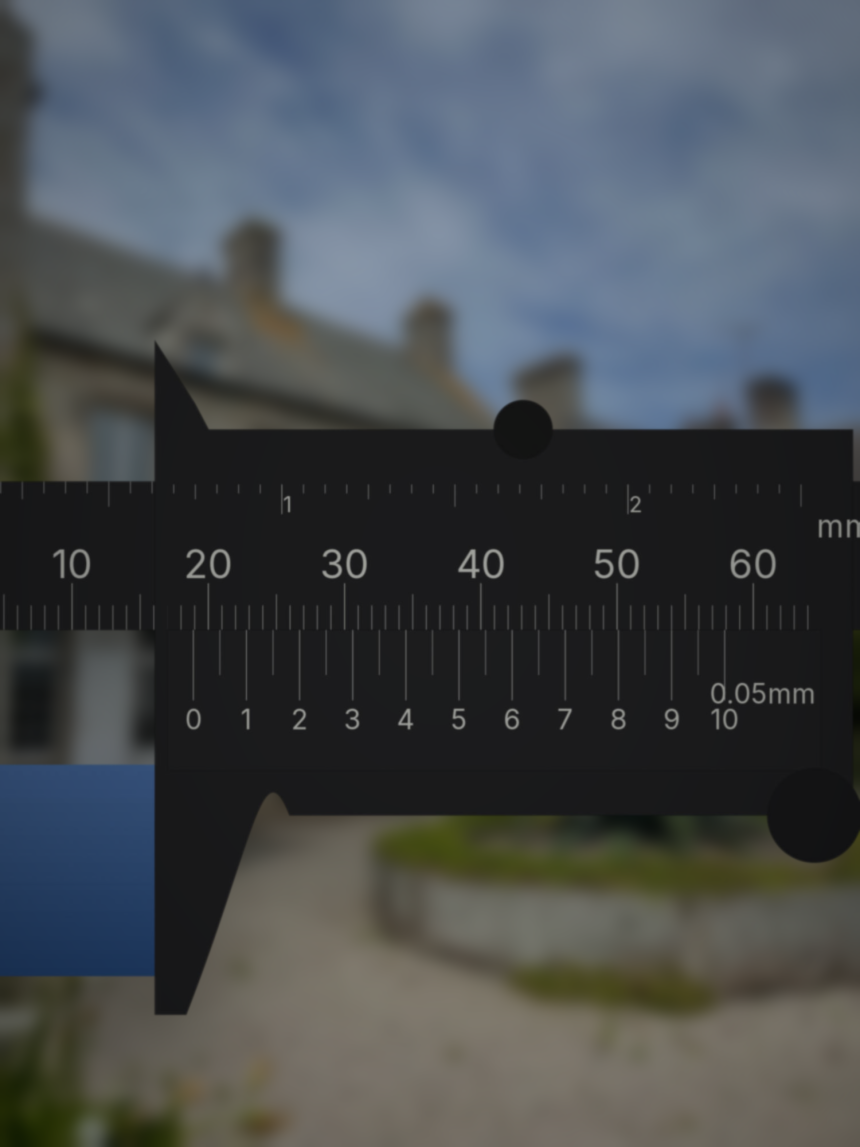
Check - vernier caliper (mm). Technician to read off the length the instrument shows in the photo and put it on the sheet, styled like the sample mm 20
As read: mm 18.9
